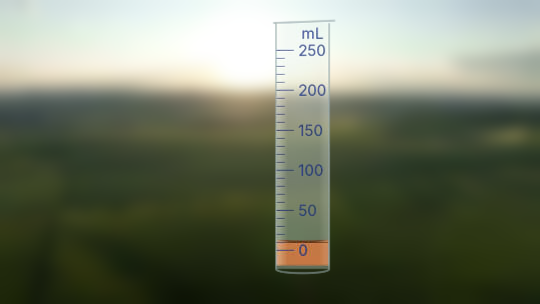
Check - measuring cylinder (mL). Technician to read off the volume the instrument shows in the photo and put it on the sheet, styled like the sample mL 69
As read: mL 10
